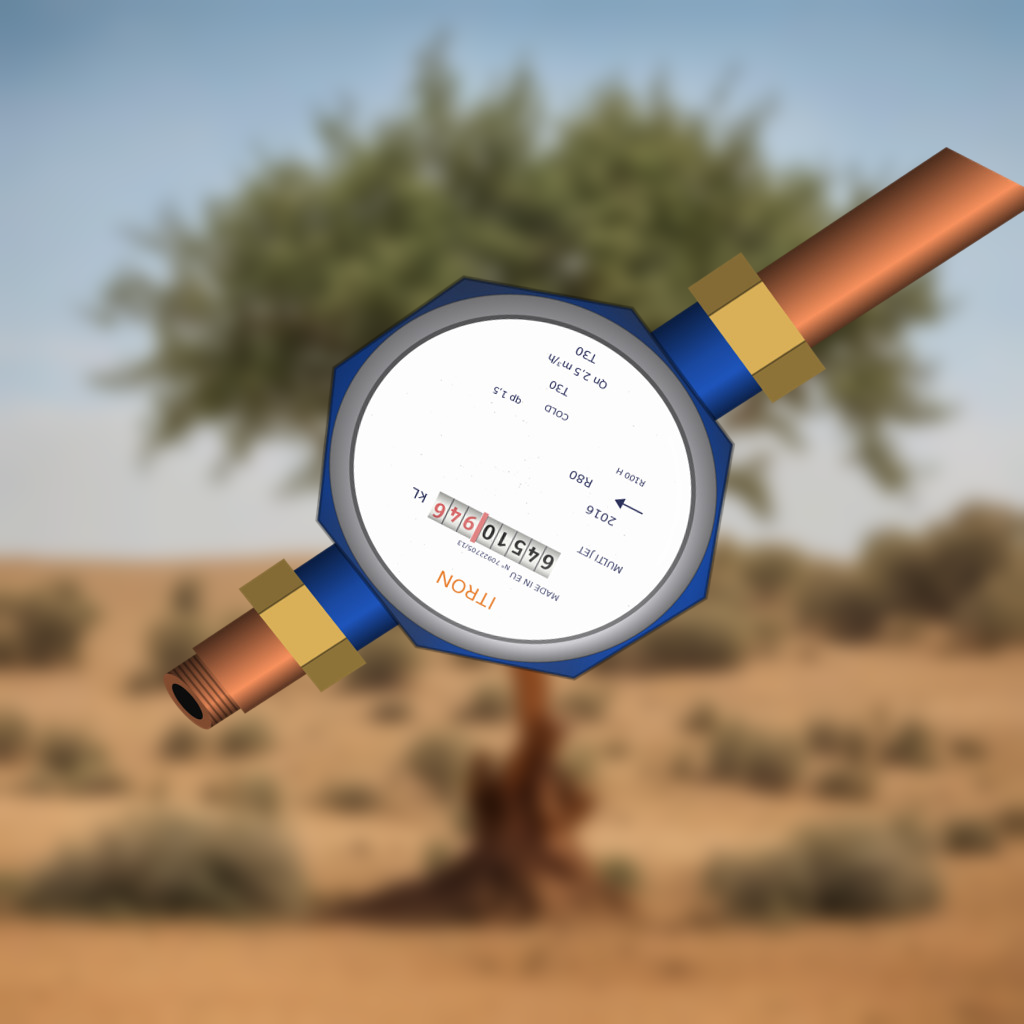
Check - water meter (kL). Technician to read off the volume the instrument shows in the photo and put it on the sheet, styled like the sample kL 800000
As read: kL 64510.946
